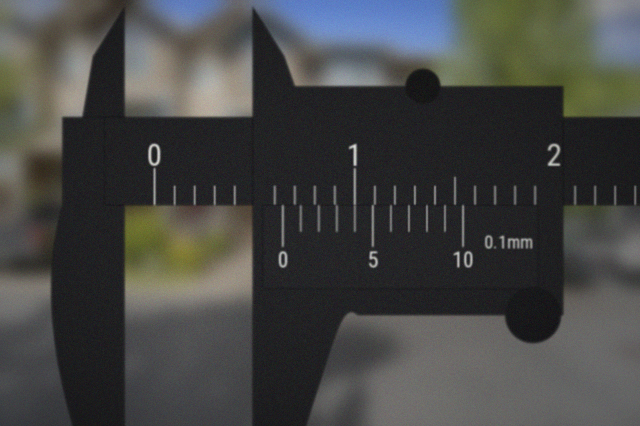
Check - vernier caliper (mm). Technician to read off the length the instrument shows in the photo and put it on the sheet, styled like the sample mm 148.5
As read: mm 6.4
